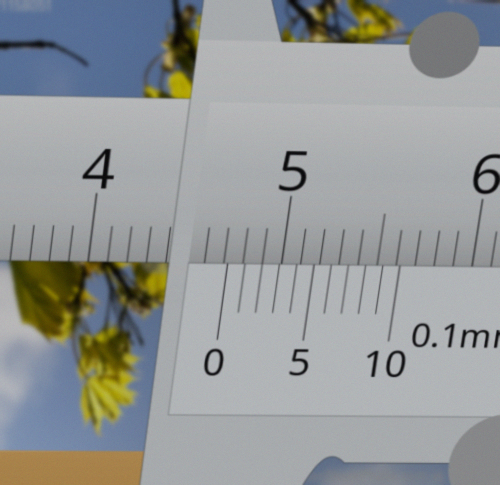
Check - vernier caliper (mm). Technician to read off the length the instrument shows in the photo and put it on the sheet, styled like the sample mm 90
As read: mm 47.2
